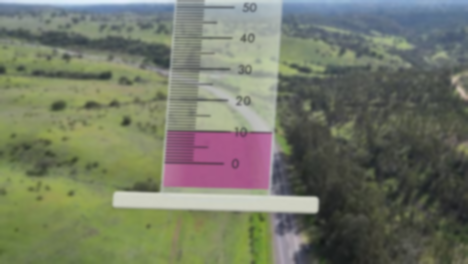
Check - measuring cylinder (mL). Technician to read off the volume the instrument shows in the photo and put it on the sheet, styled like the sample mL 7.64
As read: mL 10
